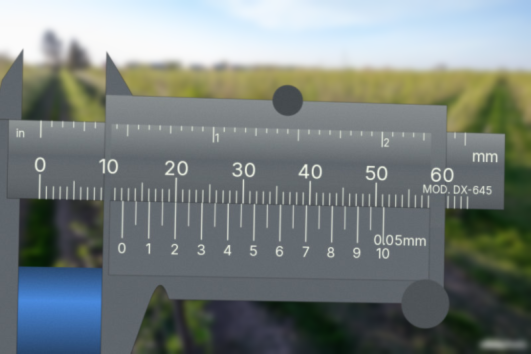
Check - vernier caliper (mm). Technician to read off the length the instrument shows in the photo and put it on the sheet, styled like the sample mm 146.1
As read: mm 12.2
